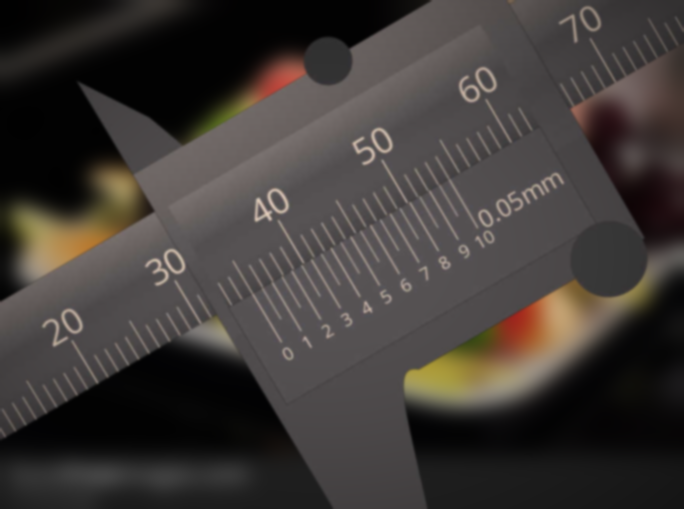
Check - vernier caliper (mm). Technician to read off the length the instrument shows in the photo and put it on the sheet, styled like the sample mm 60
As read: mm 35.0
